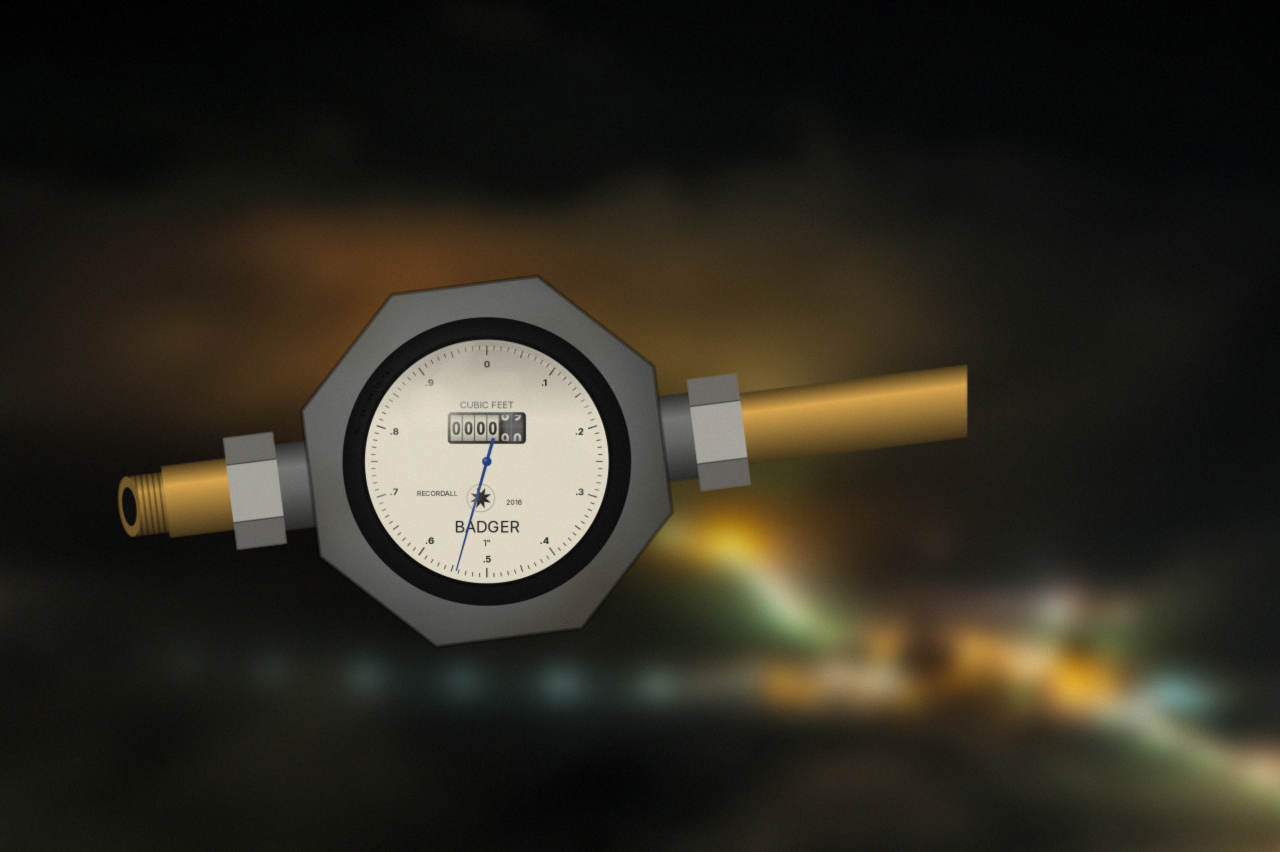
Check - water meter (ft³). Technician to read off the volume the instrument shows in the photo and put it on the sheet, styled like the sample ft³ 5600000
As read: ft³ 89.54
